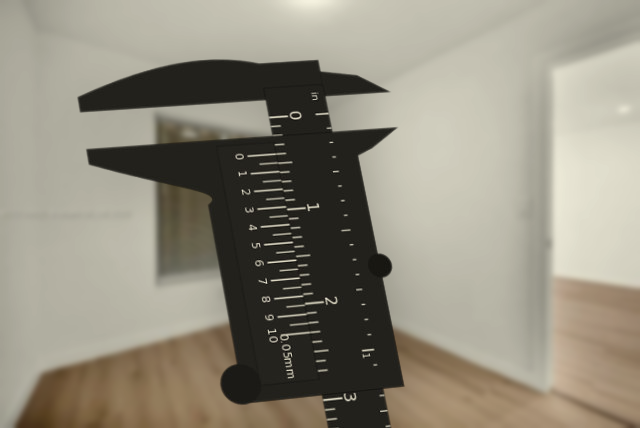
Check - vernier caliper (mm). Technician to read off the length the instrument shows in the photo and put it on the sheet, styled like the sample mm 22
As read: mm 4.0
